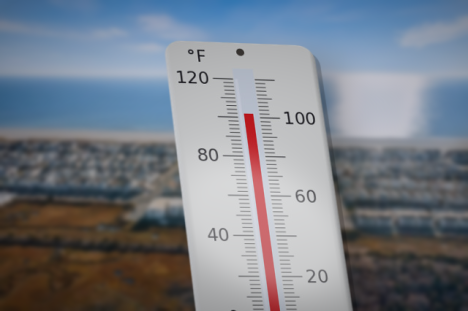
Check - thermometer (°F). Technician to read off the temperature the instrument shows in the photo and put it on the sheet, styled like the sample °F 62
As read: °F 102
